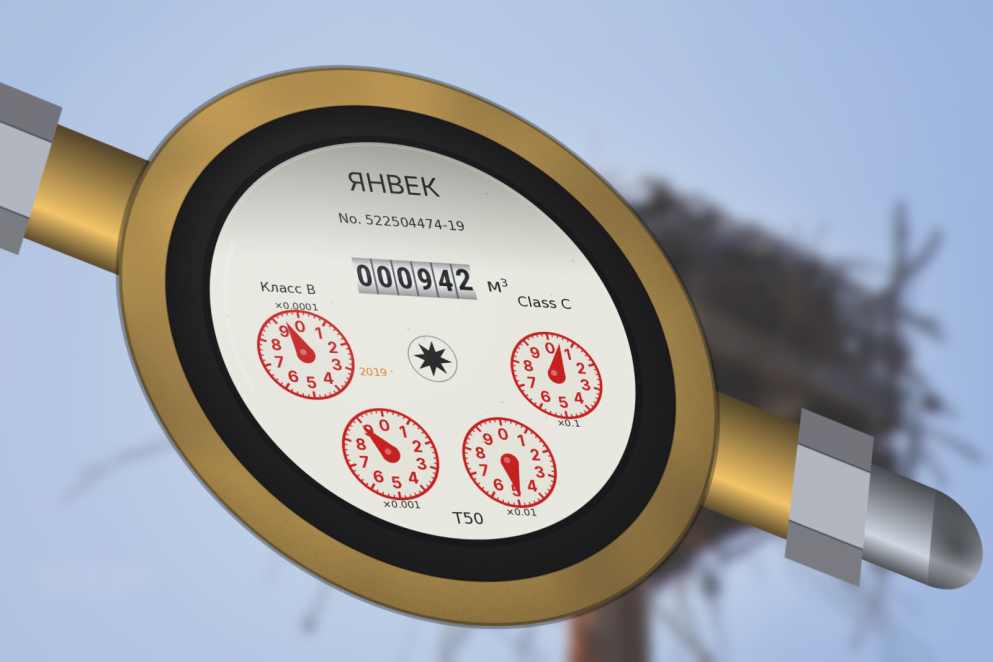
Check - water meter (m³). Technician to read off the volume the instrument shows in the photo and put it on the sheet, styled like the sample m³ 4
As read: m³ 942.0489
